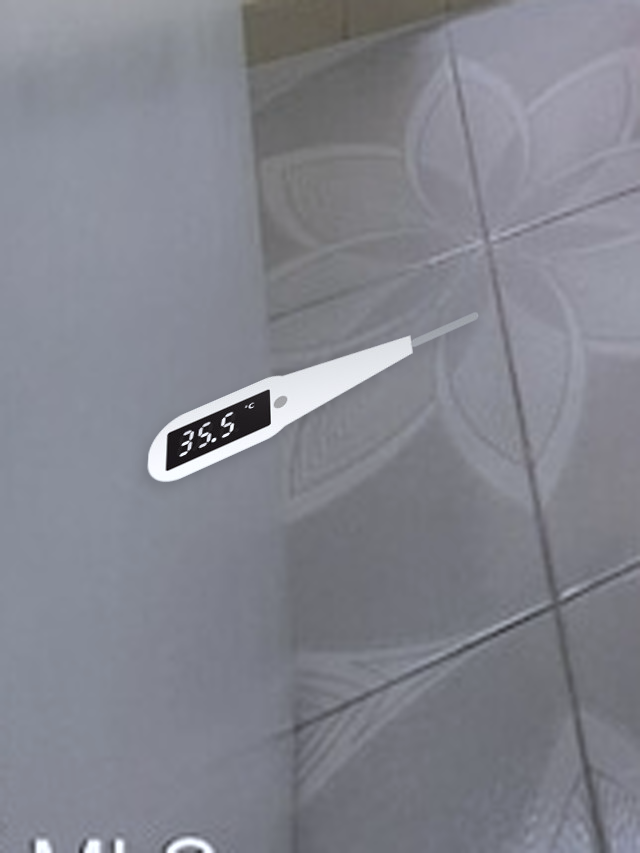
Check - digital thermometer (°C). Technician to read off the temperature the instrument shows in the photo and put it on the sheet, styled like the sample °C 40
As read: °C 35.5
